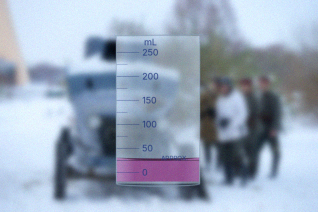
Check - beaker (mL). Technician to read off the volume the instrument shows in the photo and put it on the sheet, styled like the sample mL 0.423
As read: mL 25
